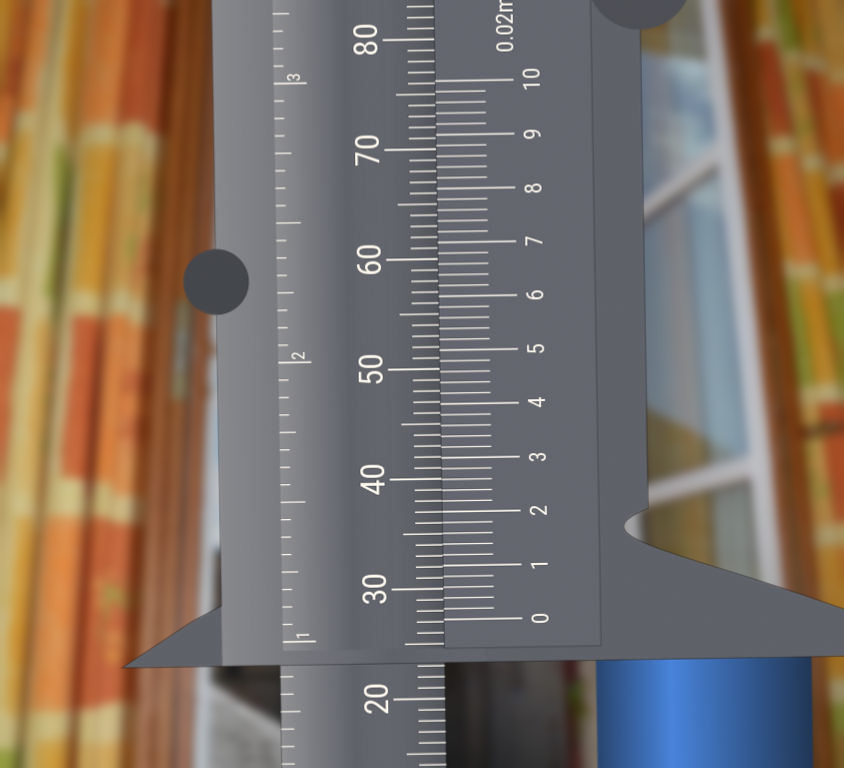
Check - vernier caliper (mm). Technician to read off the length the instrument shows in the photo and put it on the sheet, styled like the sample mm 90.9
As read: mm 27.2
